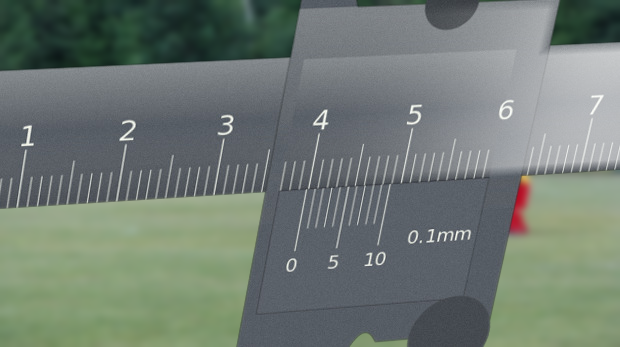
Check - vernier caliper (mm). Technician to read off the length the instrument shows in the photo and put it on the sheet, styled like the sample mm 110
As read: mm 39.8
